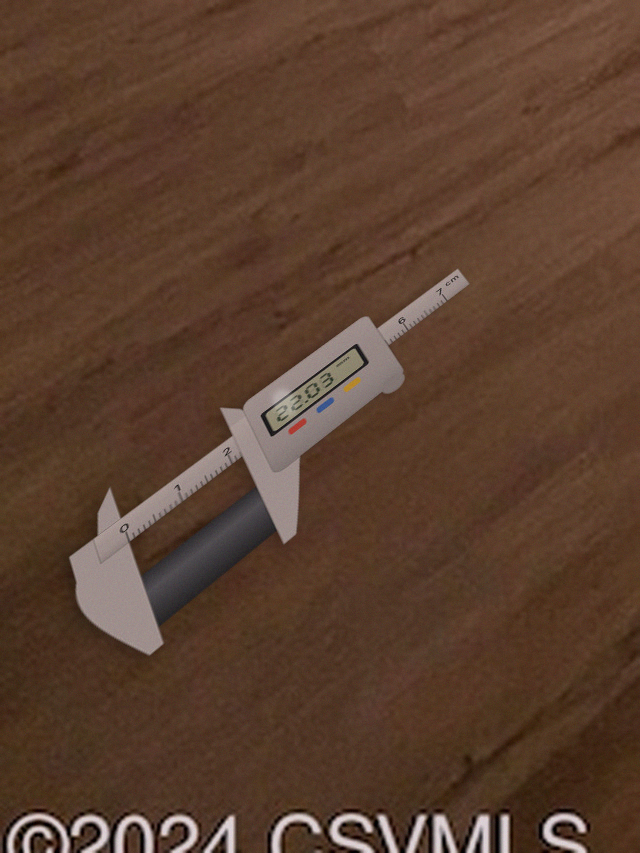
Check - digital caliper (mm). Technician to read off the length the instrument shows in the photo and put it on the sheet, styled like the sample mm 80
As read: mm 22.03
